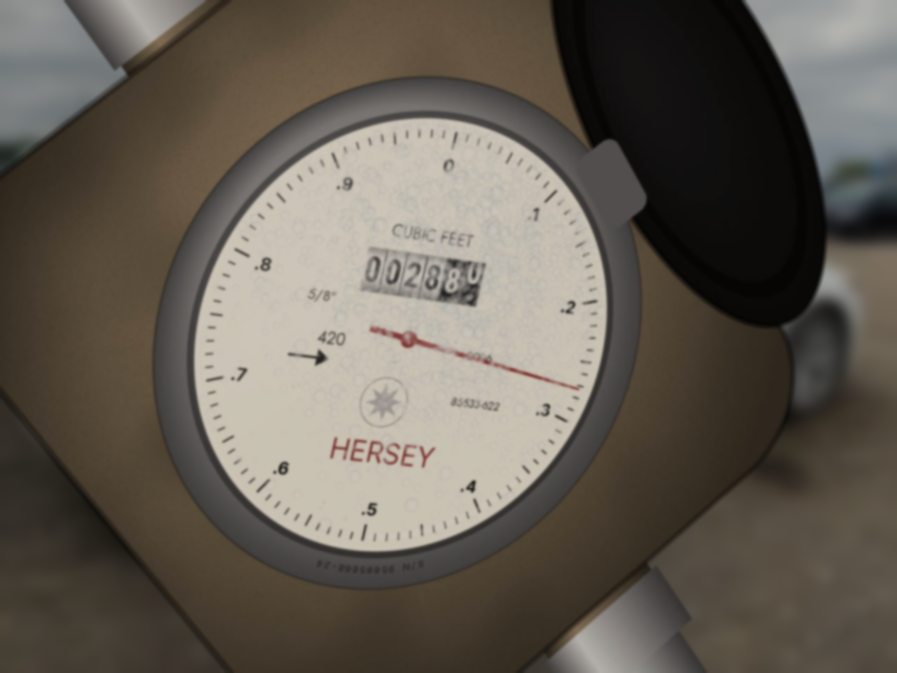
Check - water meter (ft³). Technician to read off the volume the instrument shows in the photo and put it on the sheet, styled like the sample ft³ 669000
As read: ft³ 2880.27
